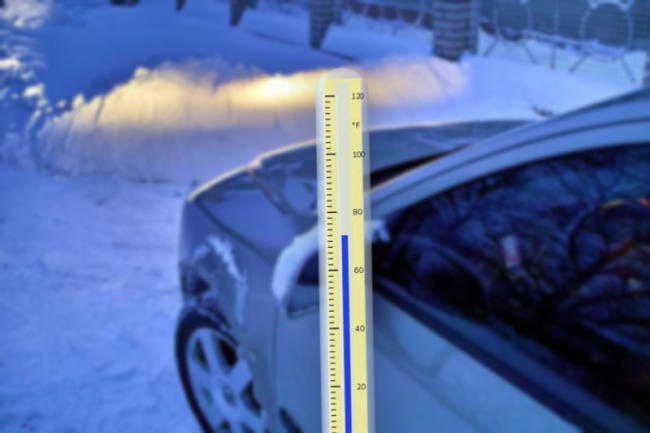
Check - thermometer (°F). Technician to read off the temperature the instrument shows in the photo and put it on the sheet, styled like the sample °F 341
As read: °F 72
